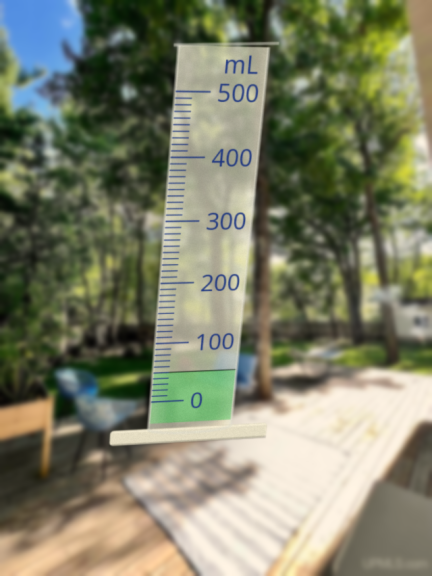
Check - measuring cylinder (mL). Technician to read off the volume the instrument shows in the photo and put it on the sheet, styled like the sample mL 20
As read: mL 50
